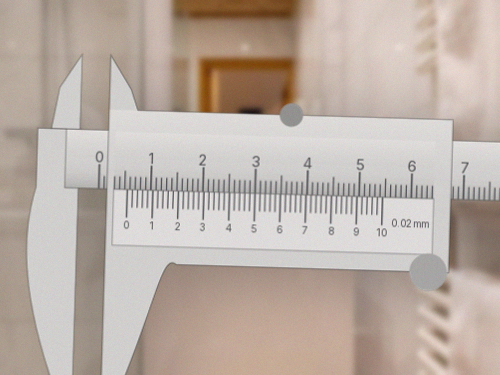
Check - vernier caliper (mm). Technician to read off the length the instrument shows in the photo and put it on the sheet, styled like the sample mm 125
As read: mm 5.5
